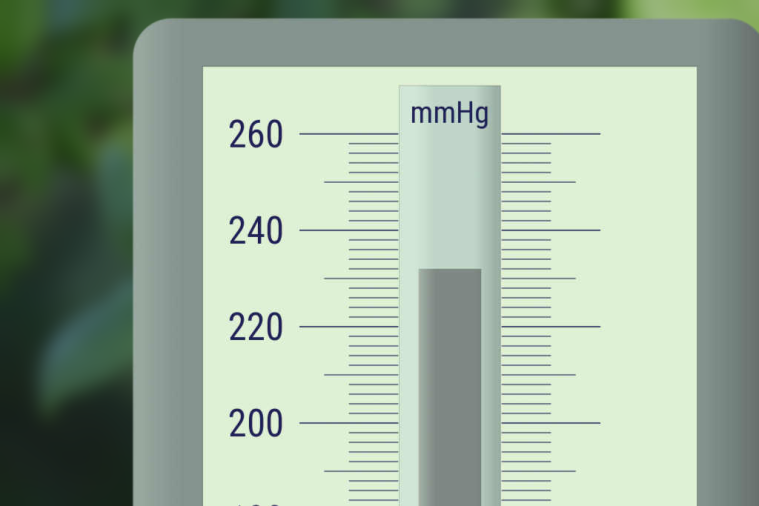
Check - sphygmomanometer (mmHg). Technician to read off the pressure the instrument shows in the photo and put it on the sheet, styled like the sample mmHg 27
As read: mmHg 232
